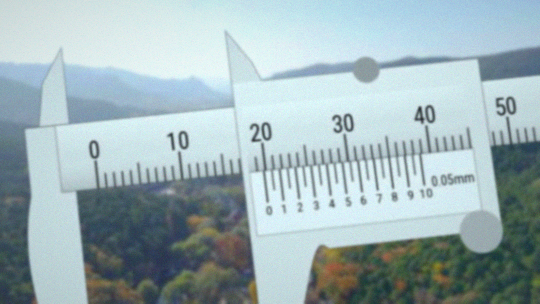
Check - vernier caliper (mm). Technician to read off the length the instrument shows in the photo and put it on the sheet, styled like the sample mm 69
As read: mm 19.8
